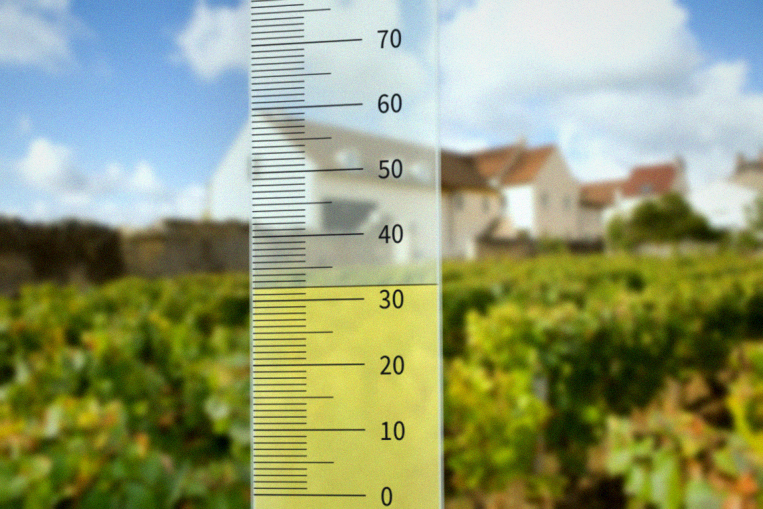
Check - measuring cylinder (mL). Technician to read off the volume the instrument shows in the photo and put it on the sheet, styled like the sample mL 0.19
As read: mL 32
